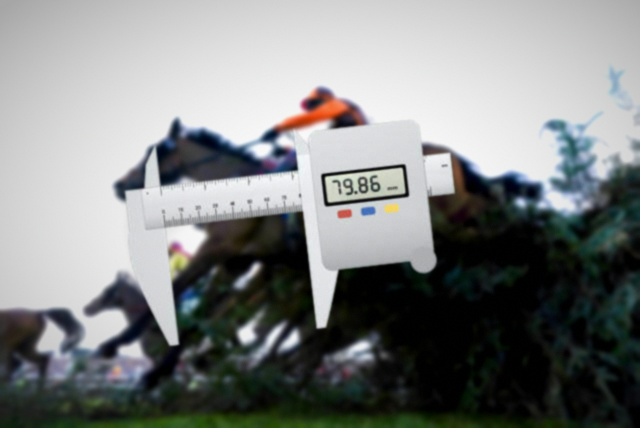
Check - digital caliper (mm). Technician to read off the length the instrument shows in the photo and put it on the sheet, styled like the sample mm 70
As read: mm 79.86
